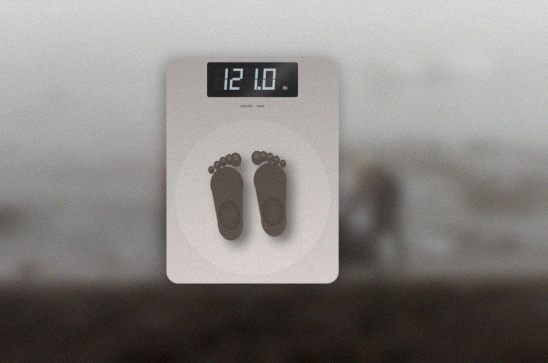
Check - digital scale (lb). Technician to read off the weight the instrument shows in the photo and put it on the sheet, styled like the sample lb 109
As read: lb 121.0
